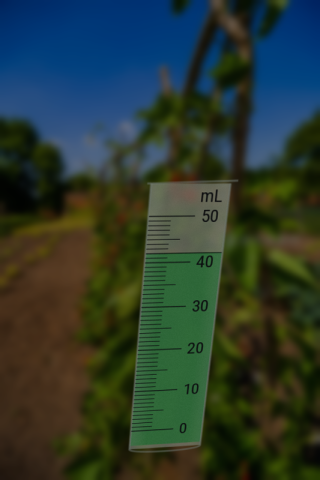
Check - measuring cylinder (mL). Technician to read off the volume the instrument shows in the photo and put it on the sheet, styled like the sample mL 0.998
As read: mL 42
